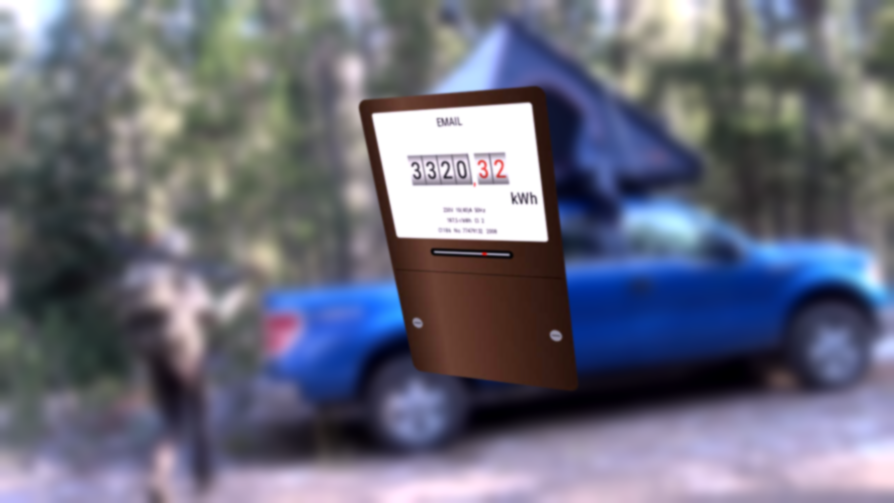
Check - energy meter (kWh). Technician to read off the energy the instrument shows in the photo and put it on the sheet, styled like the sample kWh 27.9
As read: kWh 3320.32
